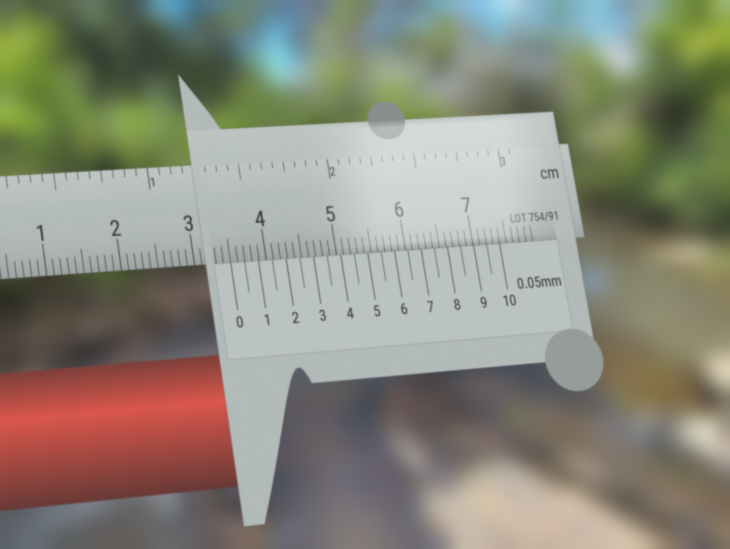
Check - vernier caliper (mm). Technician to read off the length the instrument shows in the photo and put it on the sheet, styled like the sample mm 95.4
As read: mm 35.0
